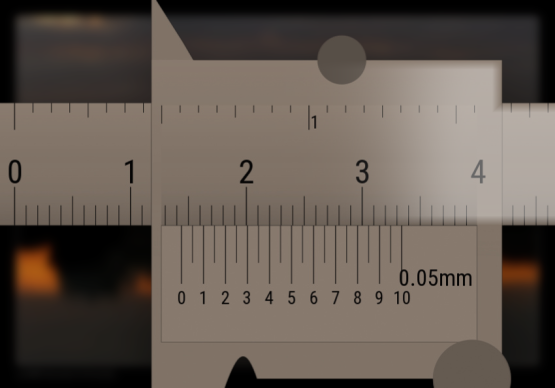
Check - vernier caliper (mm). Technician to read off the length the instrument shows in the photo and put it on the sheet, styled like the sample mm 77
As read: mm 14.4
